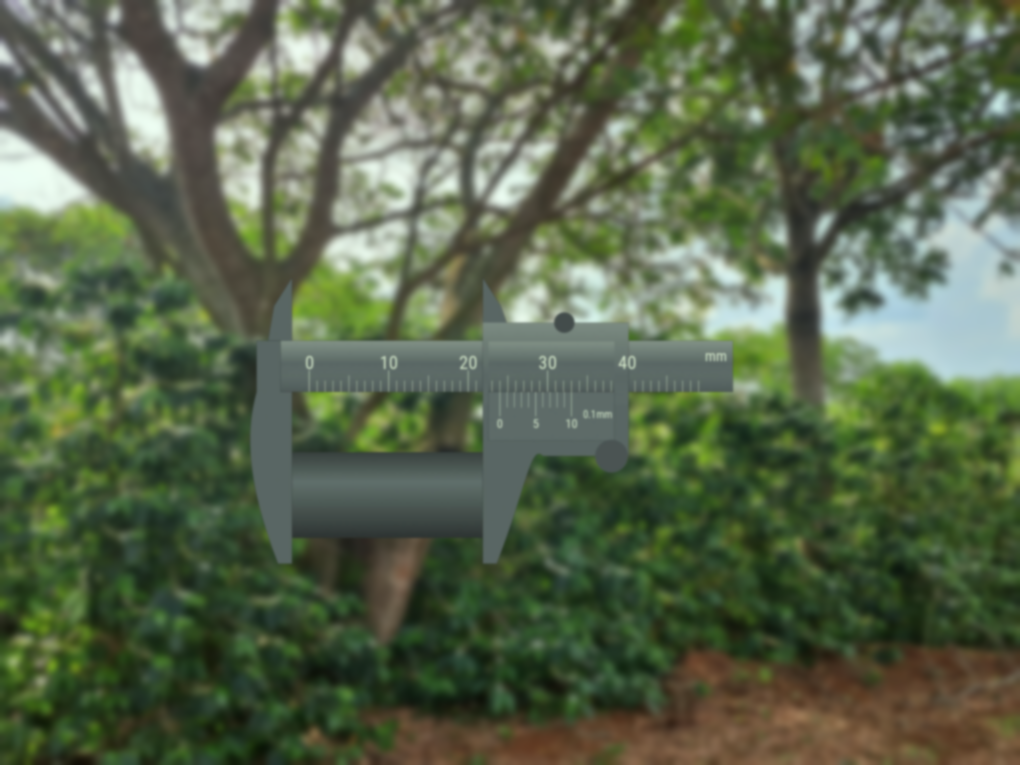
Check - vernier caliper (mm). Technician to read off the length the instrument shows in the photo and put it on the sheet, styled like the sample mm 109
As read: mm 24.0
